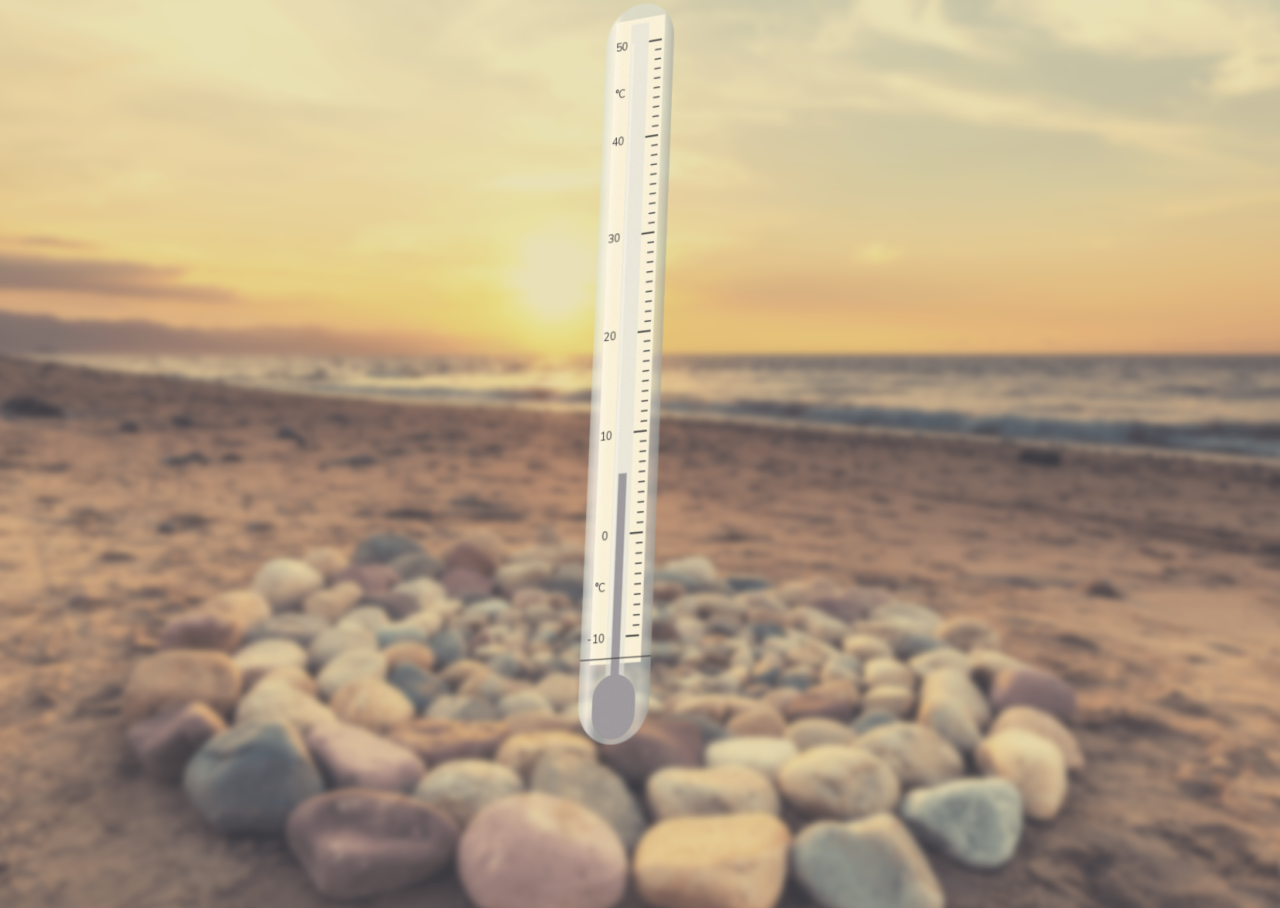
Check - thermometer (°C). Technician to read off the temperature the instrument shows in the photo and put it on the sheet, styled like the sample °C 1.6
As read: °C 6
